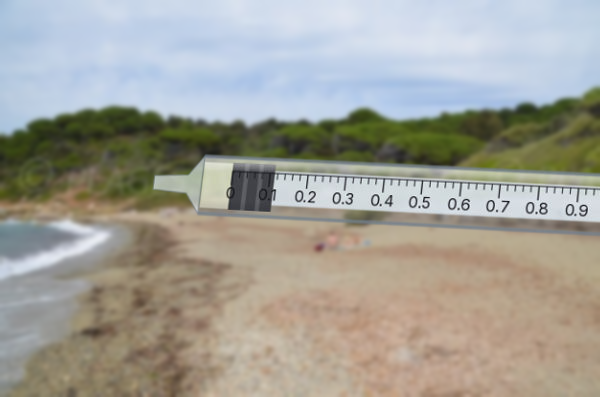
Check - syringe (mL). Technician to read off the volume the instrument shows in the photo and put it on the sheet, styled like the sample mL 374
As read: mL 0
